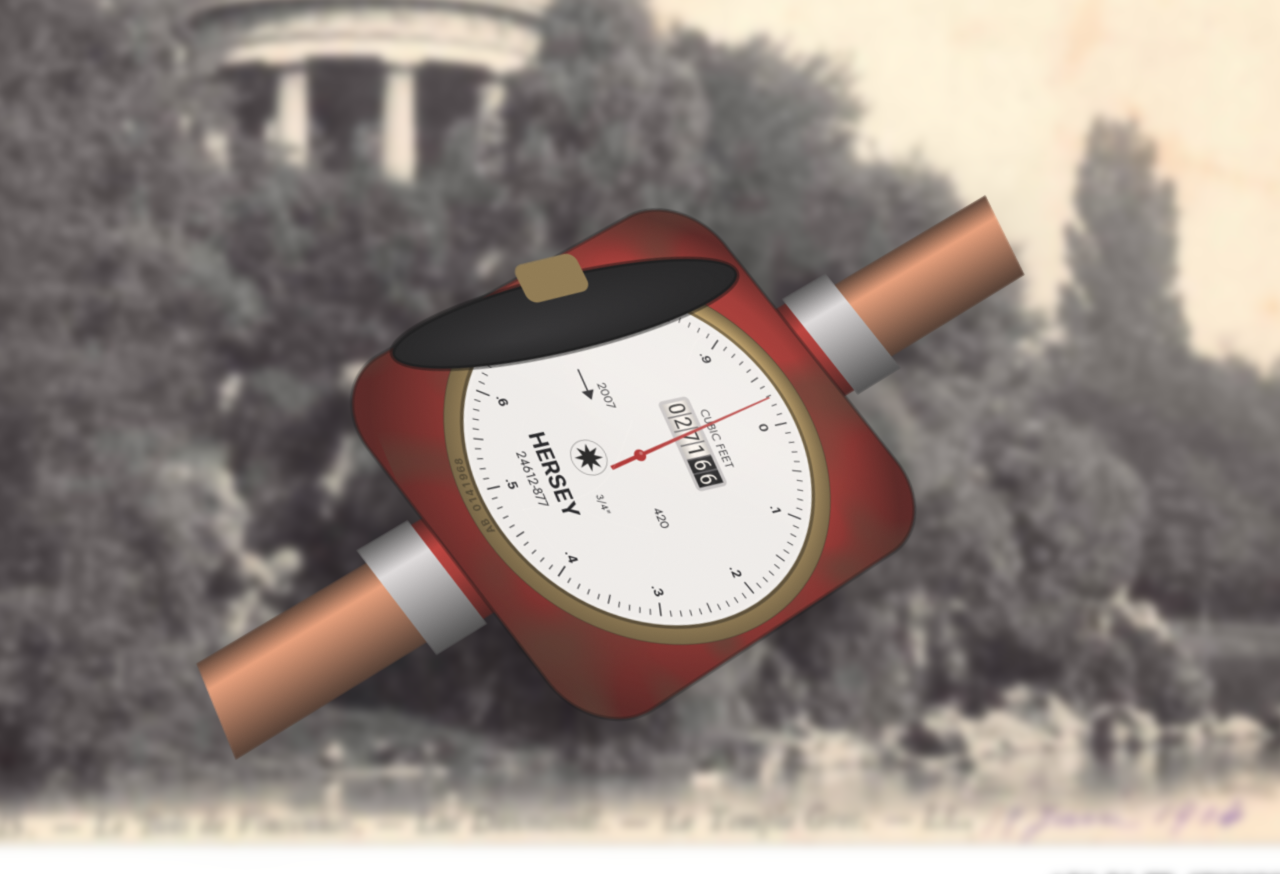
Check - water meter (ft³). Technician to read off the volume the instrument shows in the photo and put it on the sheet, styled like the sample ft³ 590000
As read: ft³ 27165.97
